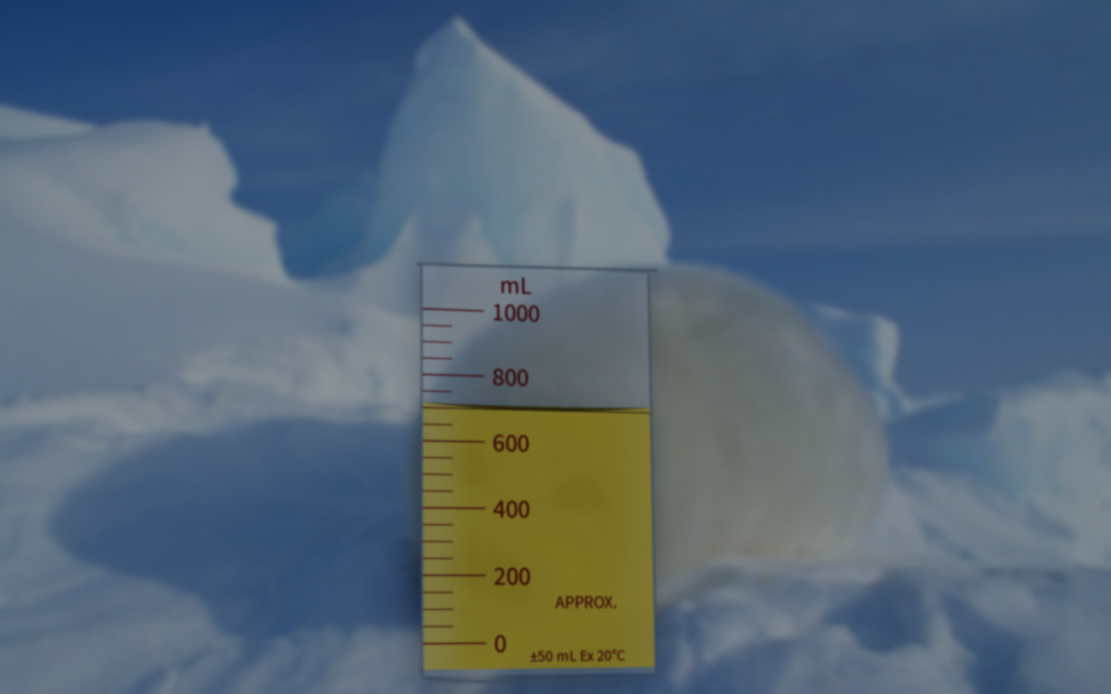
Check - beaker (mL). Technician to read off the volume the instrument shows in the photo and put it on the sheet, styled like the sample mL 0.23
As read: mL 700
